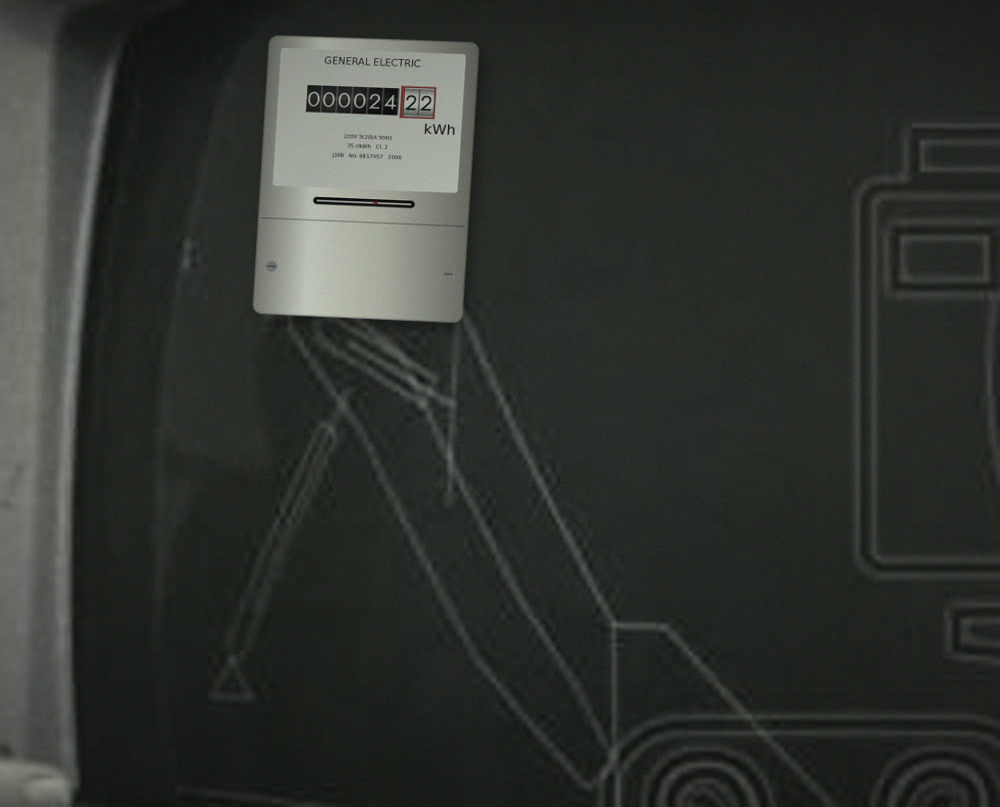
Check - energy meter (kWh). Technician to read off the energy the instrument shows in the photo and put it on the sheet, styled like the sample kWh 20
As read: kWh 24.22
